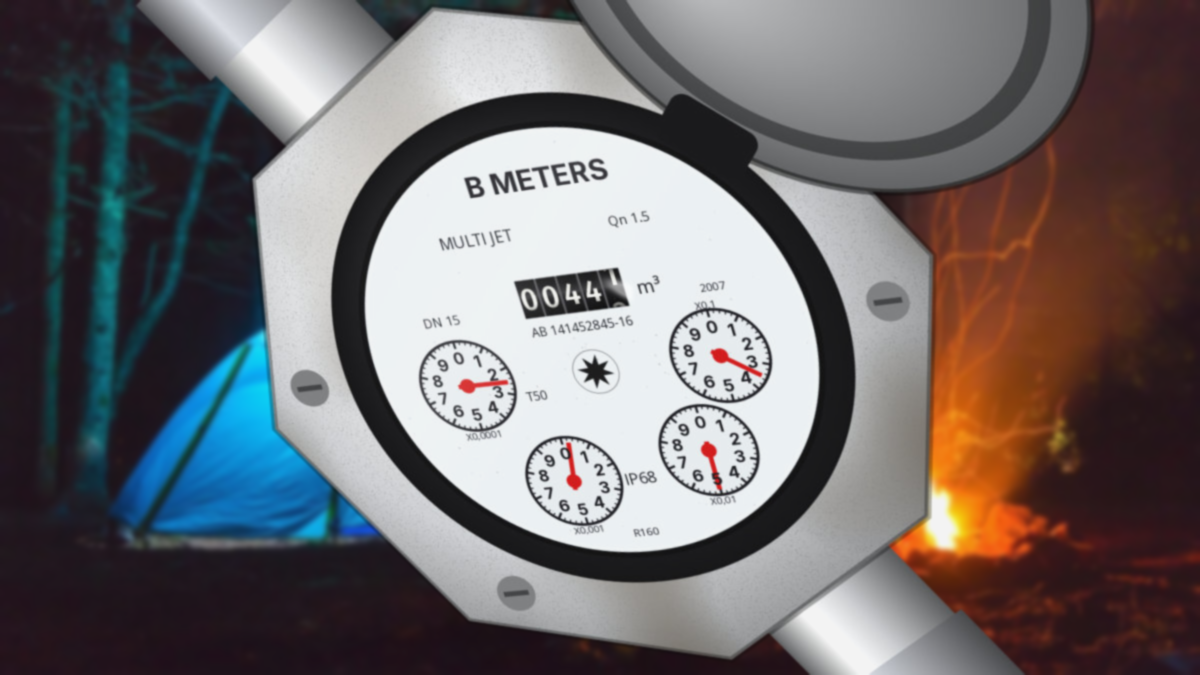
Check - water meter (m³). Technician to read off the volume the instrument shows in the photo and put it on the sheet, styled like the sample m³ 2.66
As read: m³ 441.3502
